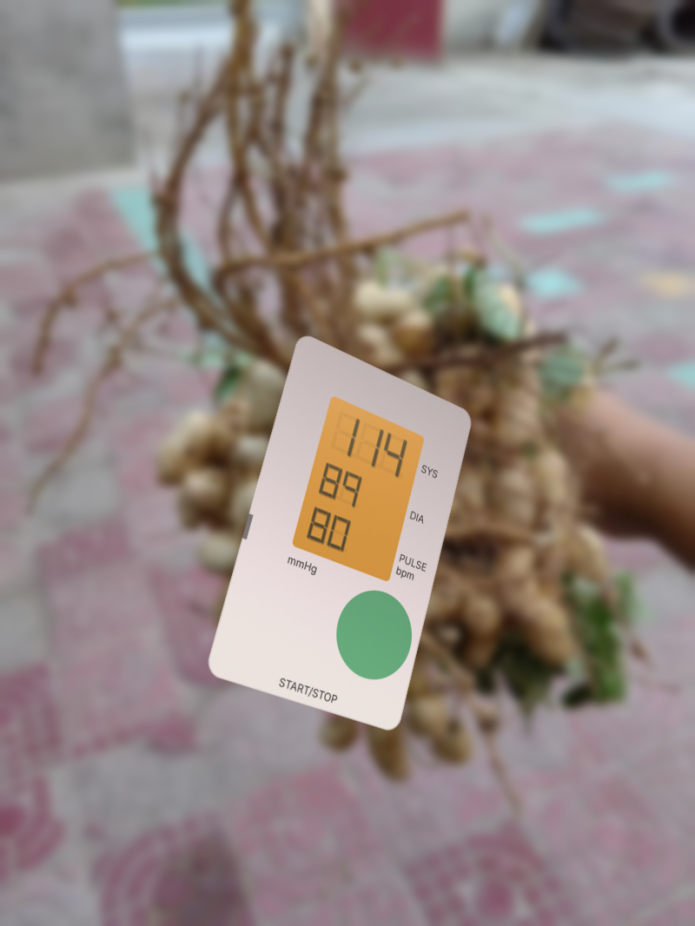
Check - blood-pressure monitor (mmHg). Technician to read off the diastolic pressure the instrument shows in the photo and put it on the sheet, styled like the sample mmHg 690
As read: mmHg 89
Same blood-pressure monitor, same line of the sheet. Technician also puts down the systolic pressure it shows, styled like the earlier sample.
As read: mmHg 114
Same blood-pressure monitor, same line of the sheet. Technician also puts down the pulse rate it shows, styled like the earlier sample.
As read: bpm 80
